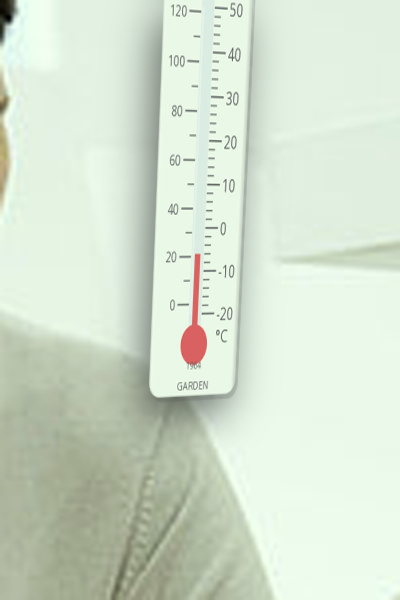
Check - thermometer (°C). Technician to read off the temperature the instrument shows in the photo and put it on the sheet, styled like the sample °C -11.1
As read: °C -6
